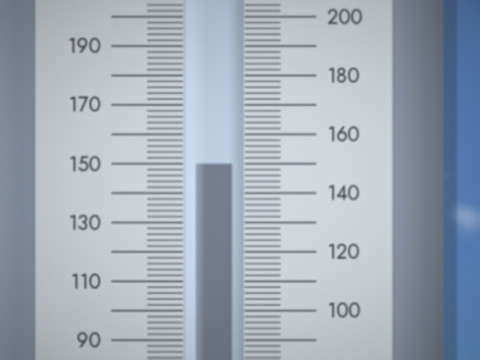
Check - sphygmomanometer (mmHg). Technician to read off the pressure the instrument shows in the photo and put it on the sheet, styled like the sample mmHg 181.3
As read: mmHg 150
